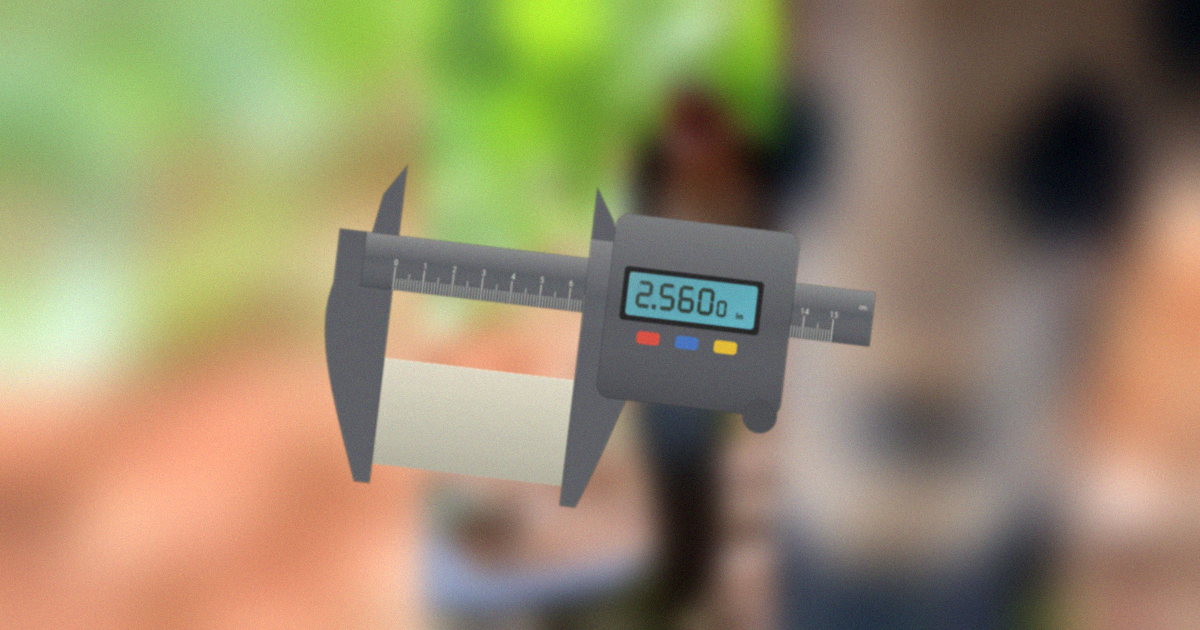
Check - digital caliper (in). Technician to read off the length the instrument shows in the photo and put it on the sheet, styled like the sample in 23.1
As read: in 2.5600
